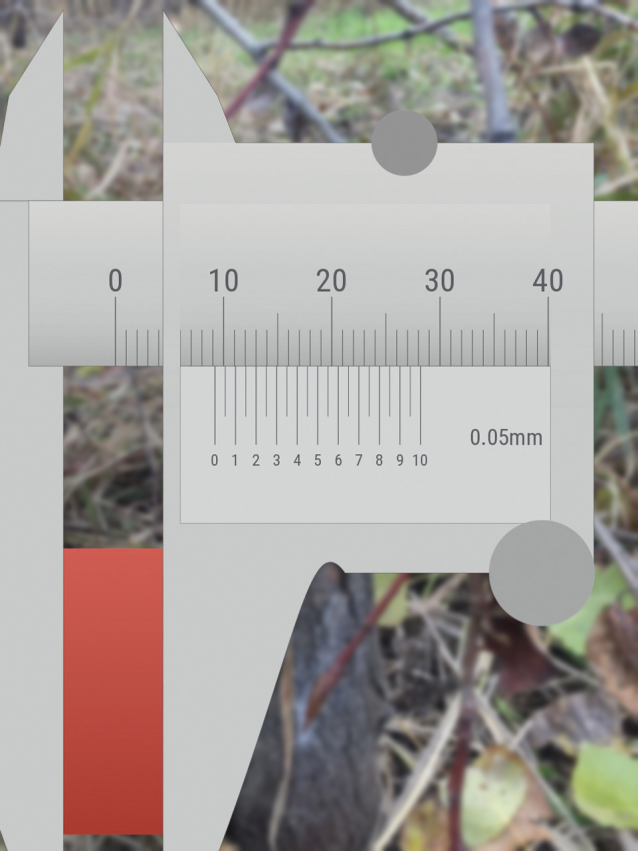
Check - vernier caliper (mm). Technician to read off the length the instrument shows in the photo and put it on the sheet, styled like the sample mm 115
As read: mm 9.2
